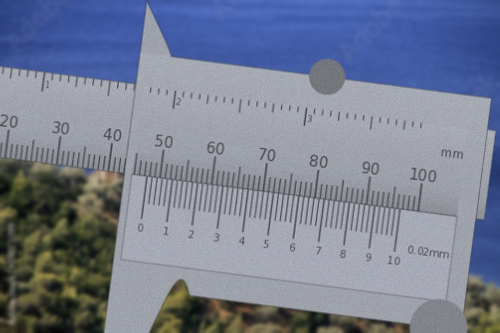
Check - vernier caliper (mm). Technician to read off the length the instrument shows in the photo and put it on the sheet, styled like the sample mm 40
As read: mm 47.5
